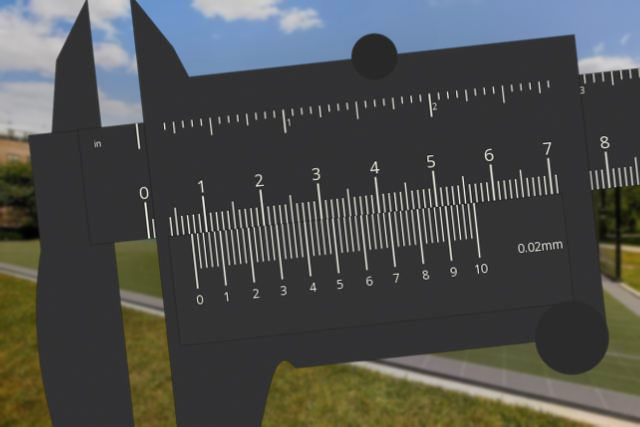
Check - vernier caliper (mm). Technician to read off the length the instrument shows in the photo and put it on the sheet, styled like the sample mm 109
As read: mm 7.4
